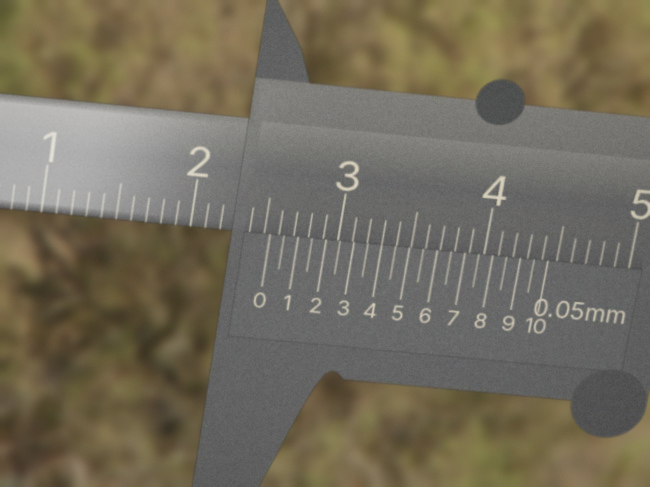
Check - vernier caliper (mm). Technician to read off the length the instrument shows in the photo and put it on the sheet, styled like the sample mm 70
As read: mm 25.4
